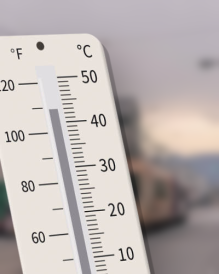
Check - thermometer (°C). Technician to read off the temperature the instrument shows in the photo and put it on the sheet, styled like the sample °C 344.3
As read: °C 43
